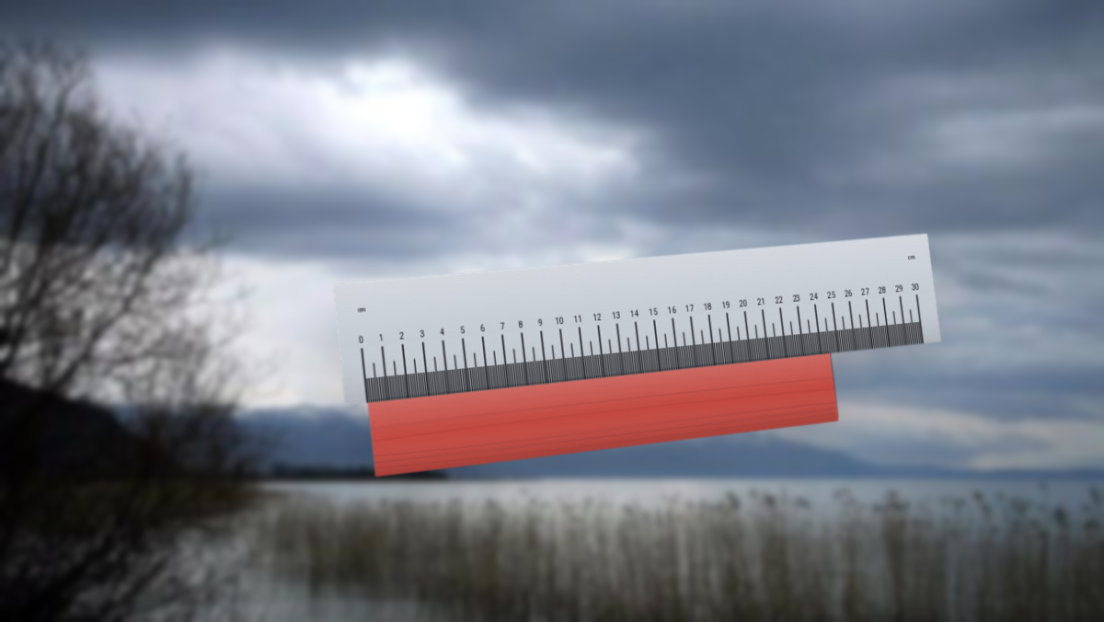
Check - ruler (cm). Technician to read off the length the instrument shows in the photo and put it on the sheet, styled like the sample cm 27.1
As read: cm 24.5
